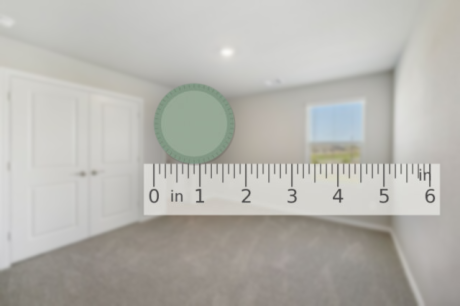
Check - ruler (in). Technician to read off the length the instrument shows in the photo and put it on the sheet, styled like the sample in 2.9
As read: in 1.75
